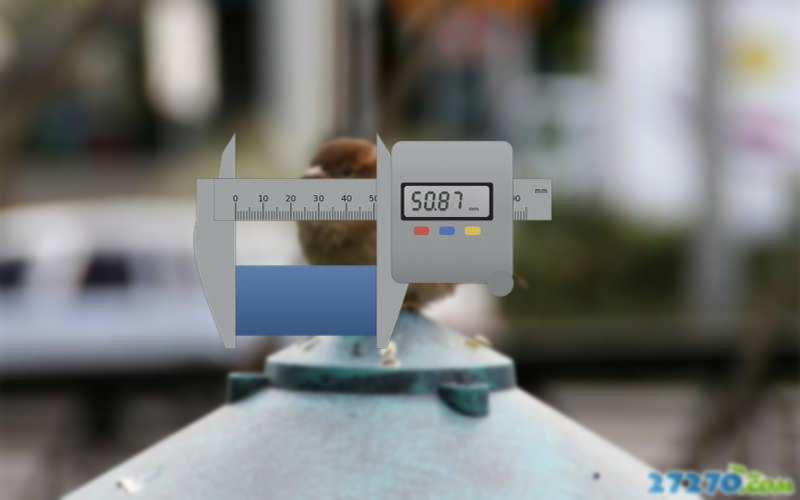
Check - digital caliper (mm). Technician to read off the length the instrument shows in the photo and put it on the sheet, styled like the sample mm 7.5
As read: mm 50.87
